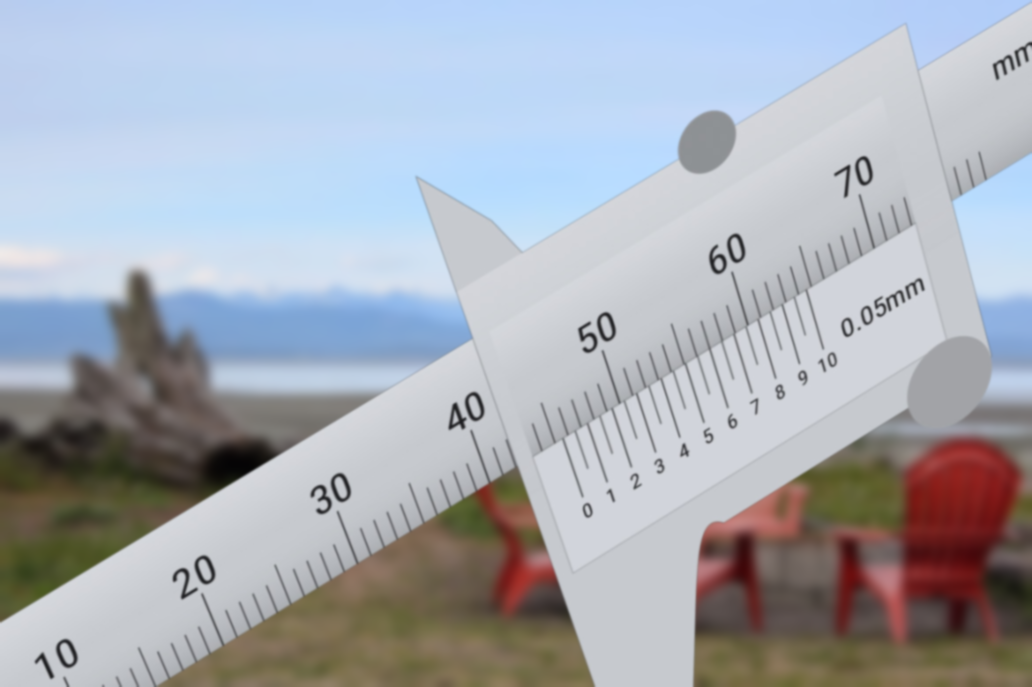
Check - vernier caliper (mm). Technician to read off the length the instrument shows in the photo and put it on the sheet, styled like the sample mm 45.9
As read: mm 45.6
